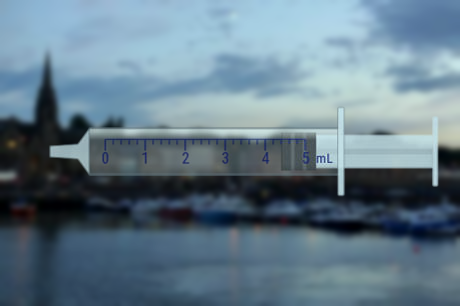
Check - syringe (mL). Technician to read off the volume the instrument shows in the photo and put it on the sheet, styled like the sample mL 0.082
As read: mL 4.4
